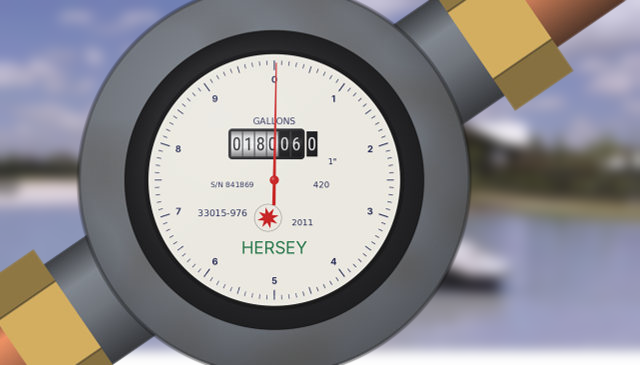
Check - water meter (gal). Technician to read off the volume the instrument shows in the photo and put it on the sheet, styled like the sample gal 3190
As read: gal 180060.0
